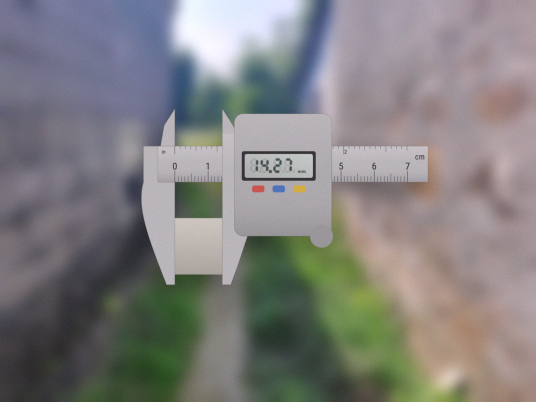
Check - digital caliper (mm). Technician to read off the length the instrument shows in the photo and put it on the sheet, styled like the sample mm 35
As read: mm 14.27
